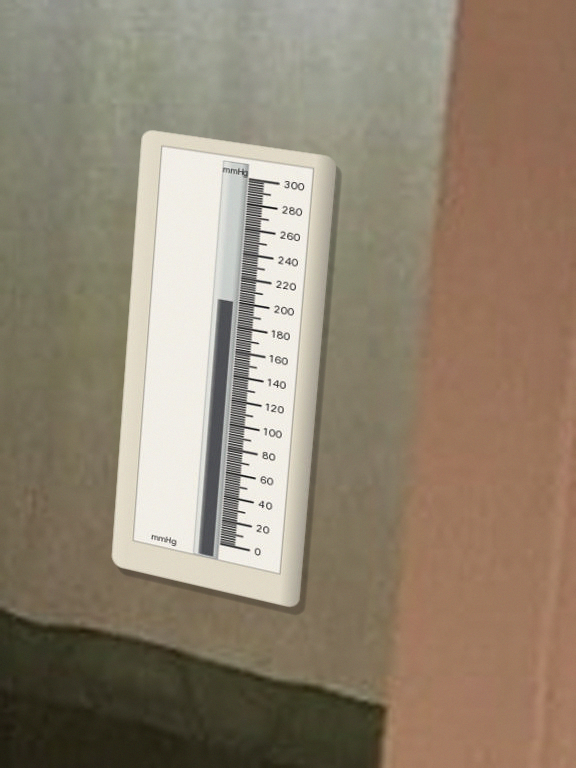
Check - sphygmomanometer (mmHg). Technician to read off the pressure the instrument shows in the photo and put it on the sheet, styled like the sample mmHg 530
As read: mmHg 200
